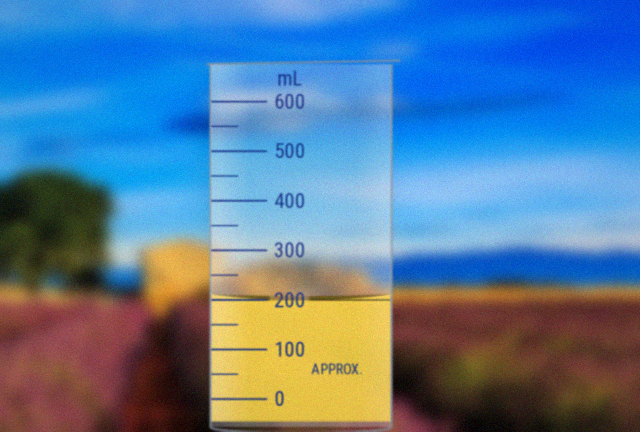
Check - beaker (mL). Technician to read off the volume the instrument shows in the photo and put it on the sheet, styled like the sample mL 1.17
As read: mL 200
